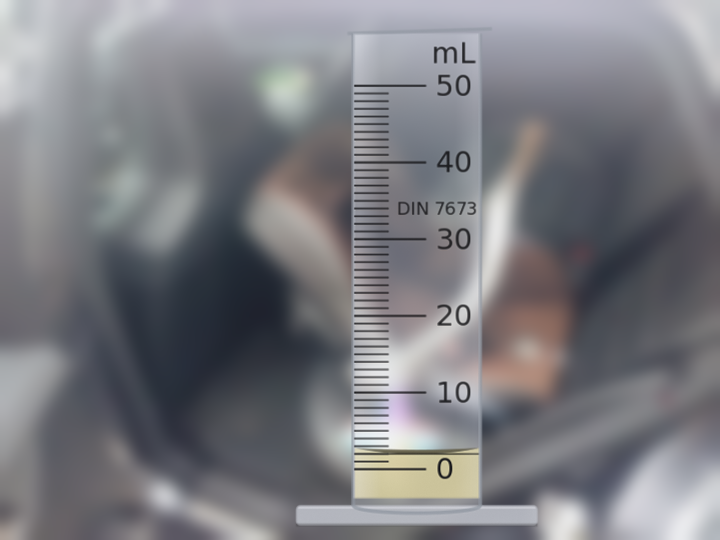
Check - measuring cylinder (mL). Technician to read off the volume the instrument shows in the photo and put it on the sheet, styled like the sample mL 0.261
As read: mL 2
